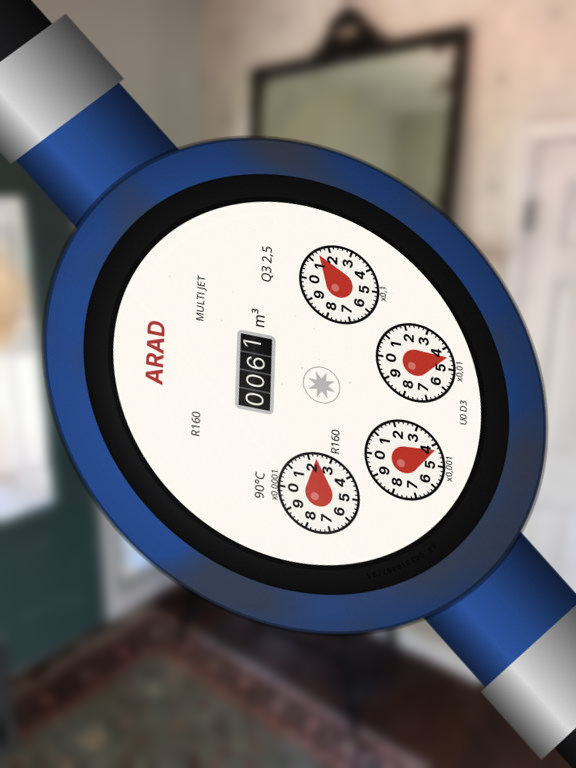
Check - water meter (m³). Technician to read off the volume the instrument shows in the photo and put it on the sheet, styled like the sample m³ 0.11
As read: m³ 61.1442
